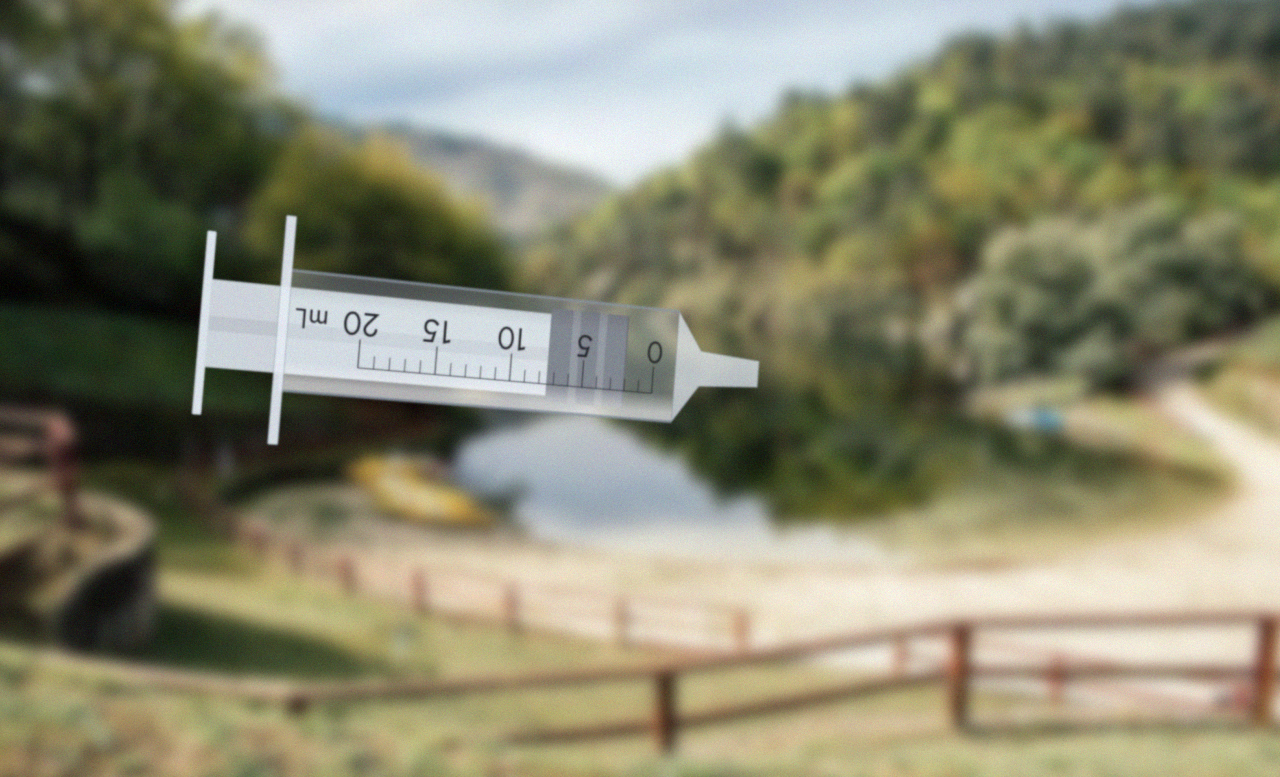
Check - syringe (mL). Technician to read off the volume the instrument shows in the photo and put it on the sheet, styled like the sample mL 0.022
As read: mL 2
